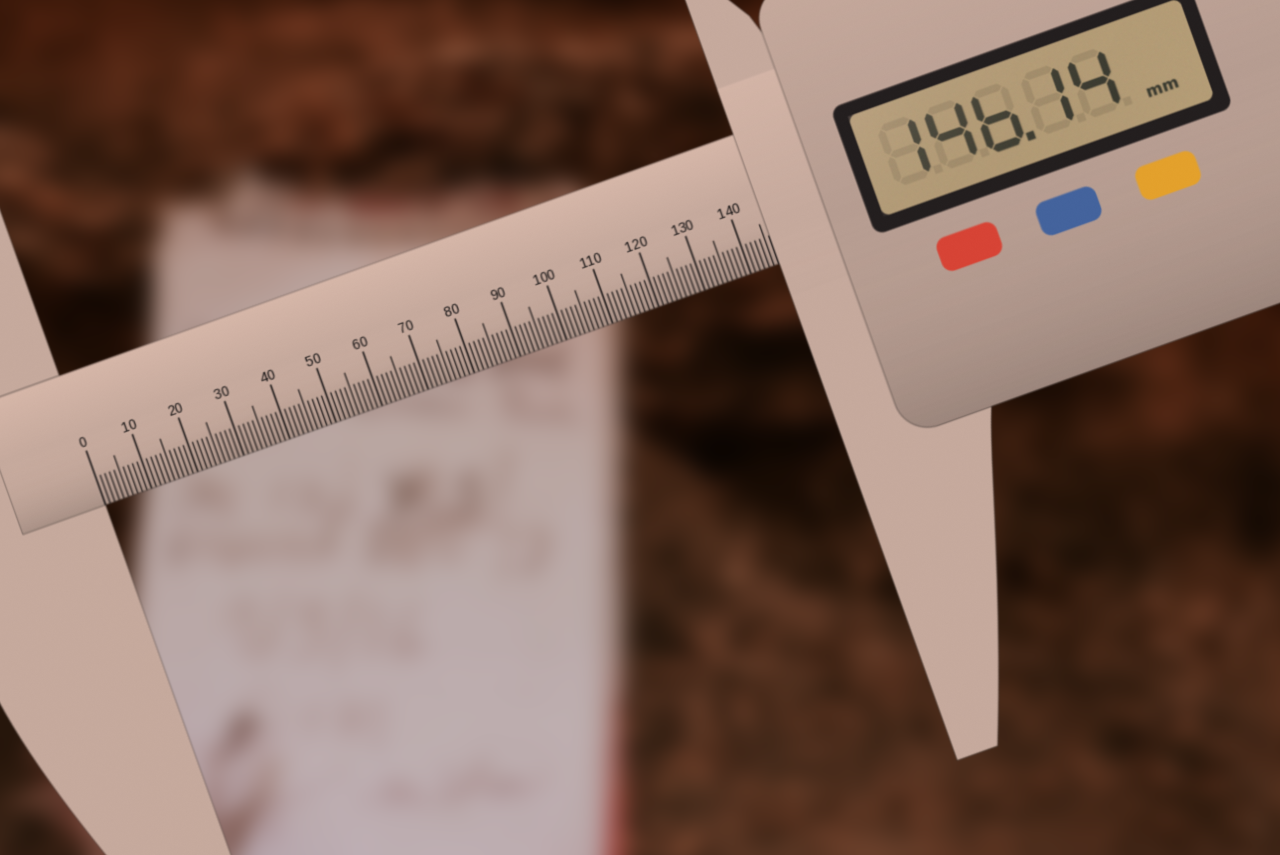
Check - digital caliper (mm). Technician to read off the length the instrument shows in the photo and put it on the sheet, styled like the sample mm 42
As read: mm 146.14
